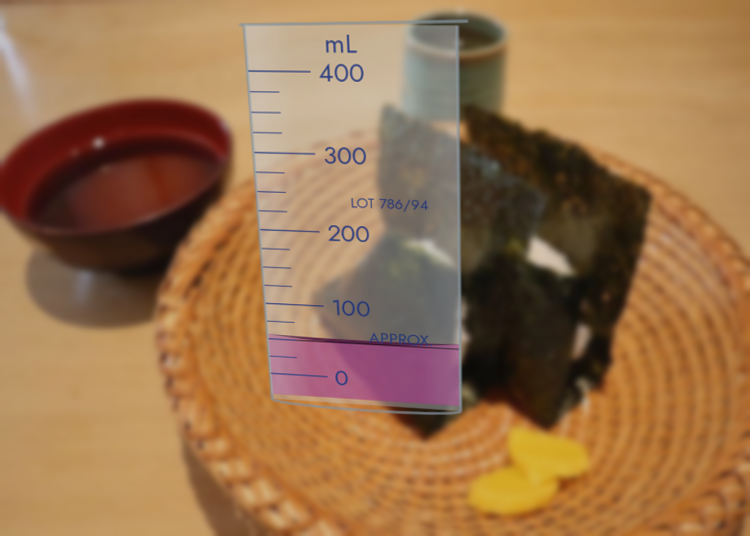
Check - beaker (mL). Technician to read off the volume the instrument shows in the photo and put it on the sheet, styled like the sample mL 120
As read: mL 50
